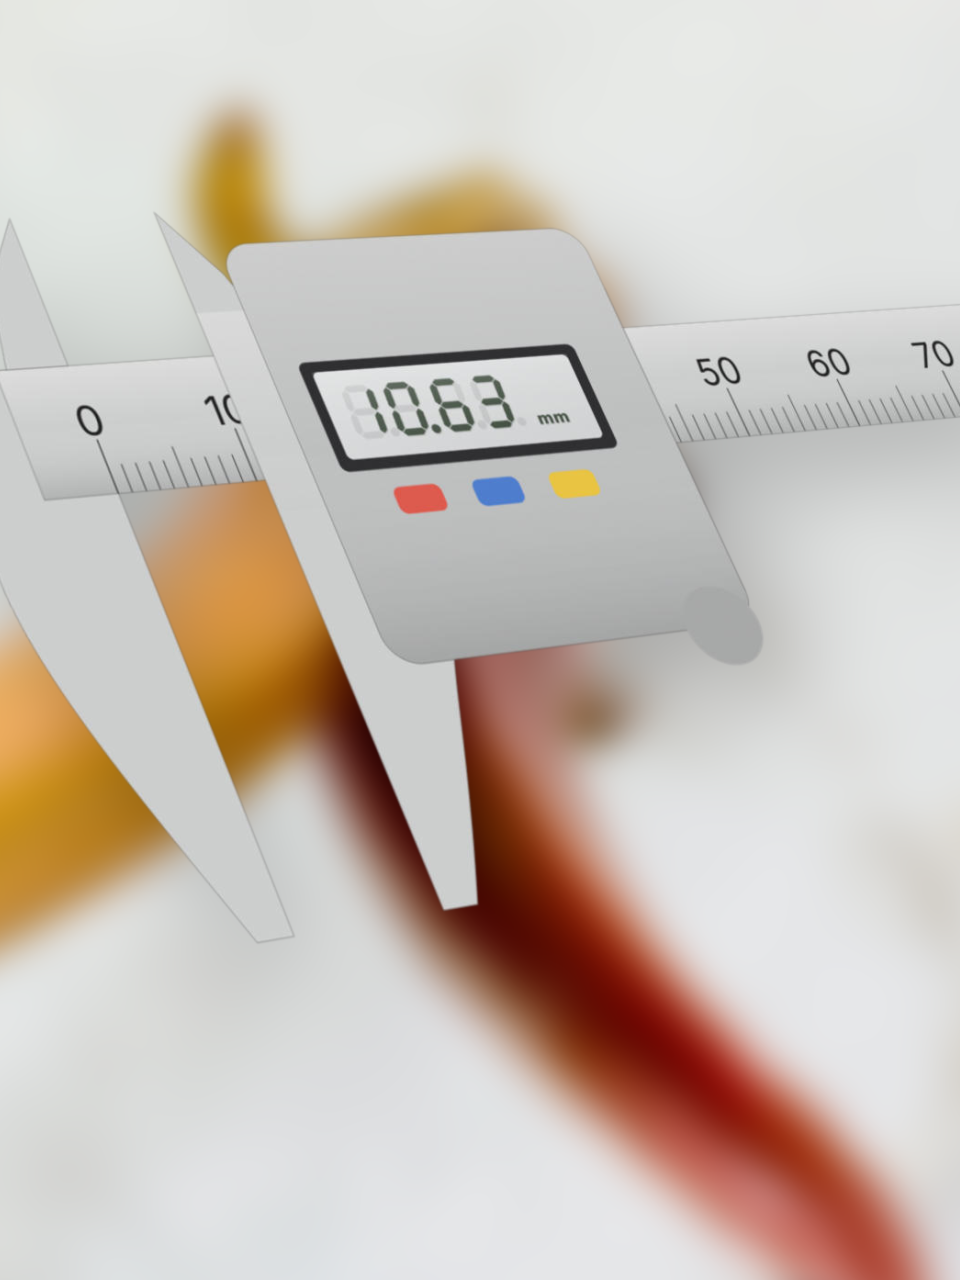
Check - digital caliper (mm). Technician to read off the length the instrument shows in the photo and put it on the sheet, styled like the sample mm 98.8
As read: mm 10.63
